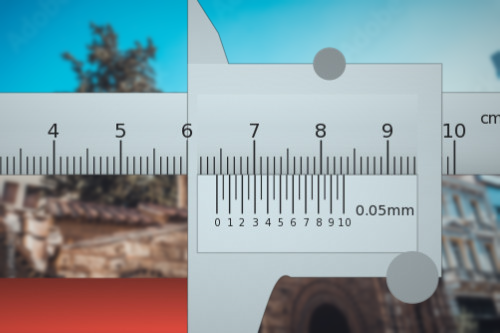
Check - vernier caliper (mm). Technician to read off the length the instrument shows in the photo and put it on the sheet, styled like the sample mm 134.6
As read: mm 64.4
